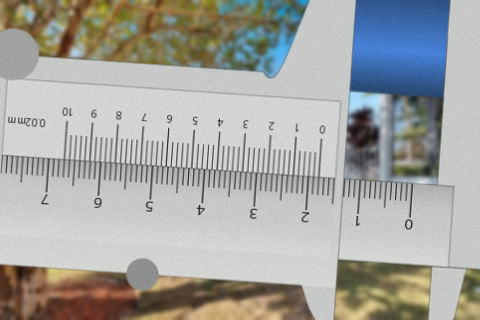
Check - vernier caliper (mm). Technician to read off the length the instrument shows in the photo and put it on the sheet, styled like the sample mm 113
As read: mm 18.0
